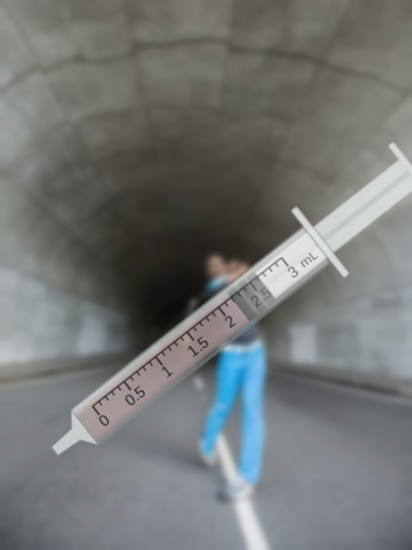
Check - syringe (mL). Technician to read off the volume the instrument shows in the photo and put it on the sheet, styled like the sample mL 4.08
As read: mL 2.2
